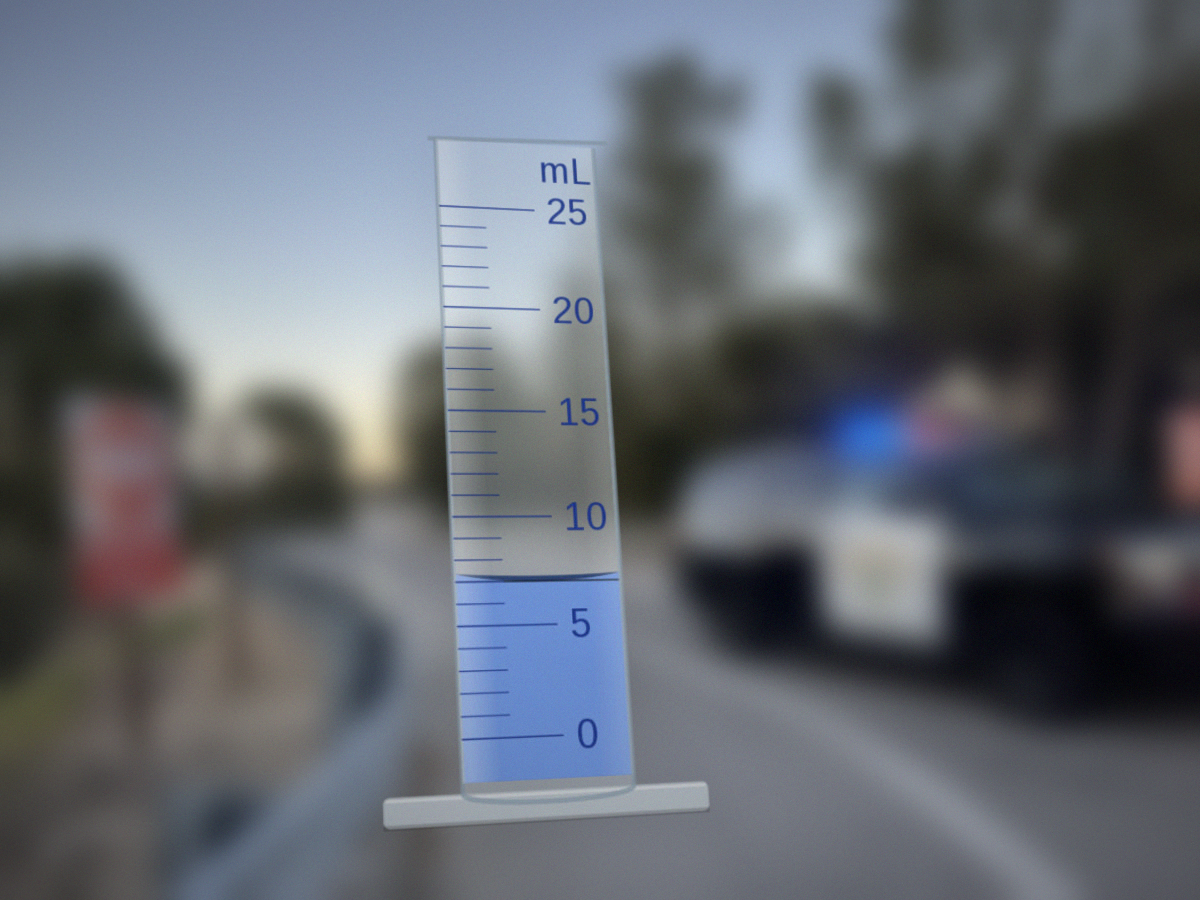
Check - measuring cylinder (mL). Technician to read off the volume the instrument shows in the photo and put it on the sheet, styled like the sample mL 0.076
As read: mL 7
